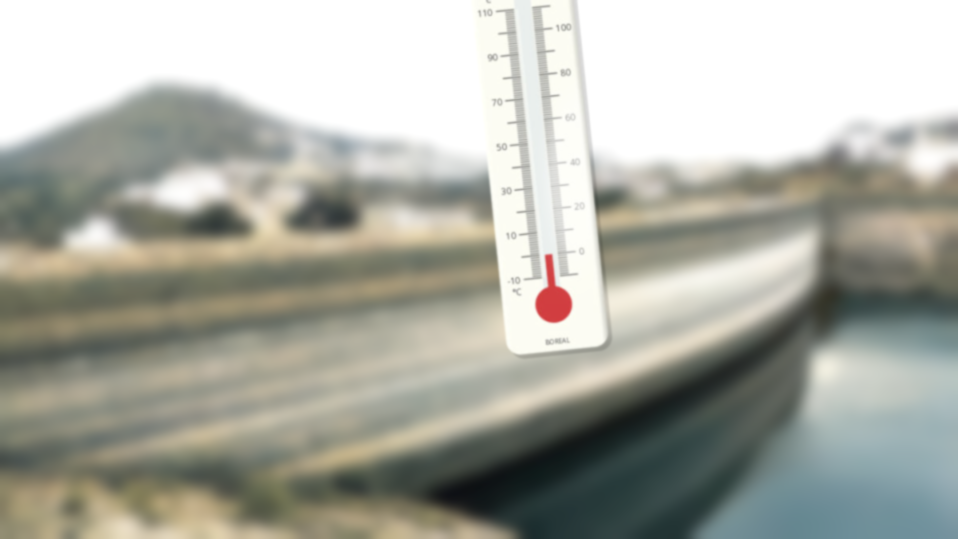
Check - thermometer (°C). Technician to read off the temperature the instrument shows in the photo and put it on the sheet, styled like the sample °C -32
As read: °C 0
